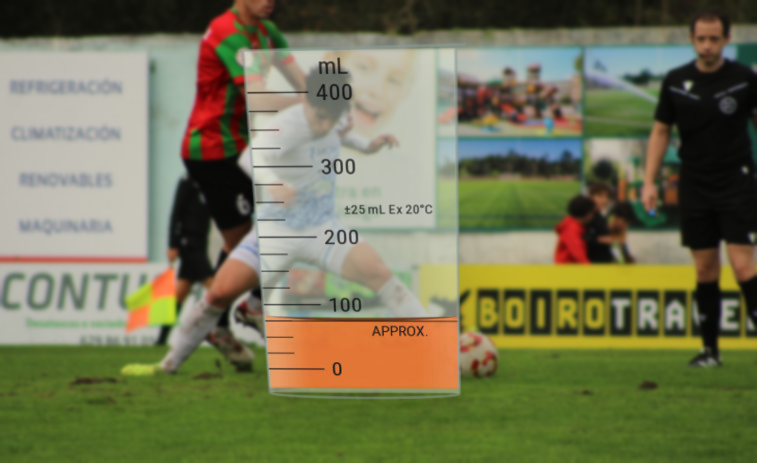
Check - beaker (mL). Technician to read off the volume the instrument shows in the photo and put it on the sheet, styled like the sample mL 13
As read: mL 75
